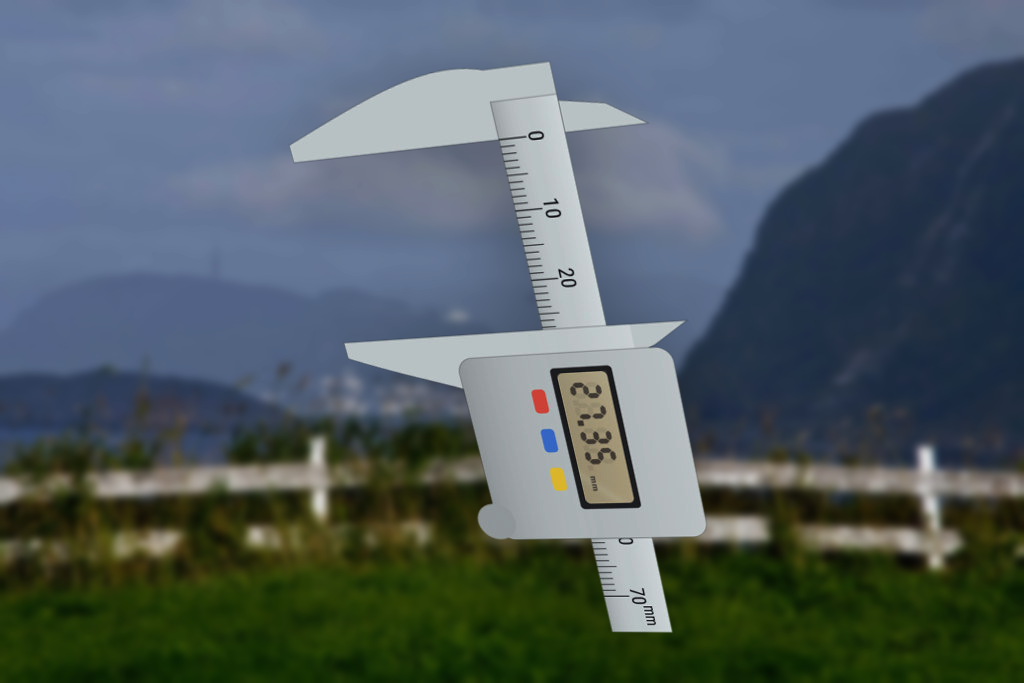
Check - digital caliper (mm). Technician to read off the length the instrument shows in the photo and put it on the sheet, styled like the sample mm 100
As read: mm 27.35
